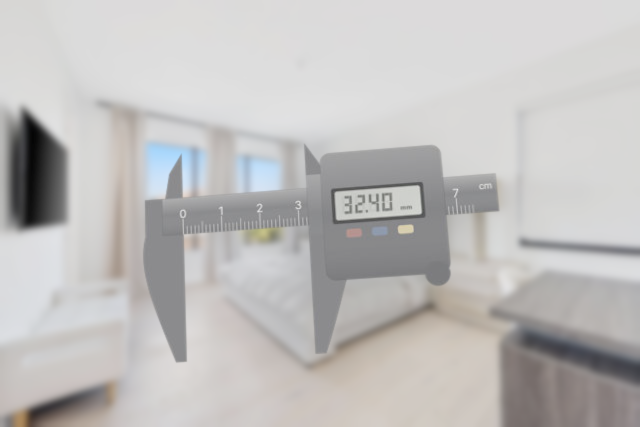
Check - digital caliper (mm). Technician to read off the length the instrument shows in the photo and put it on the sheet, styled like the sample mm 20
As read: mm 32.40
